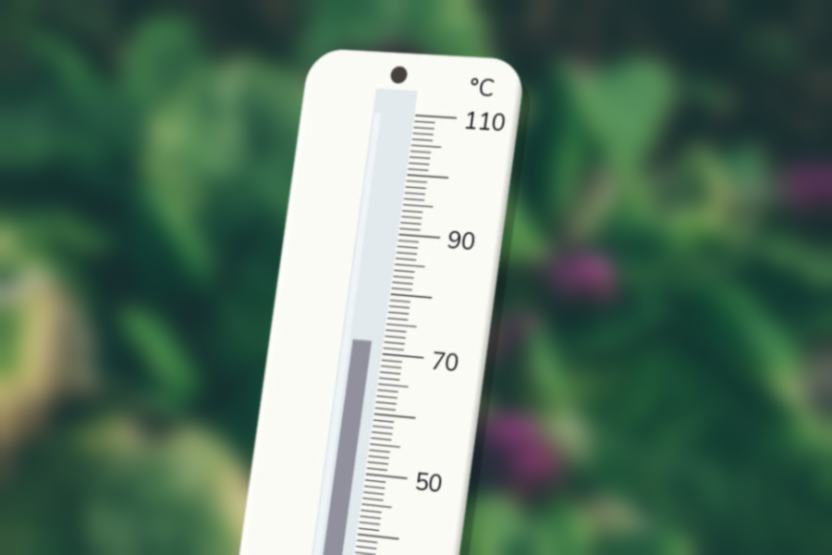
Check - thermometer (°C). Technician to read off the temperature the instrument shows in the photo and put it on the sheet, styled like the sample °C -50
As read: °C 72
